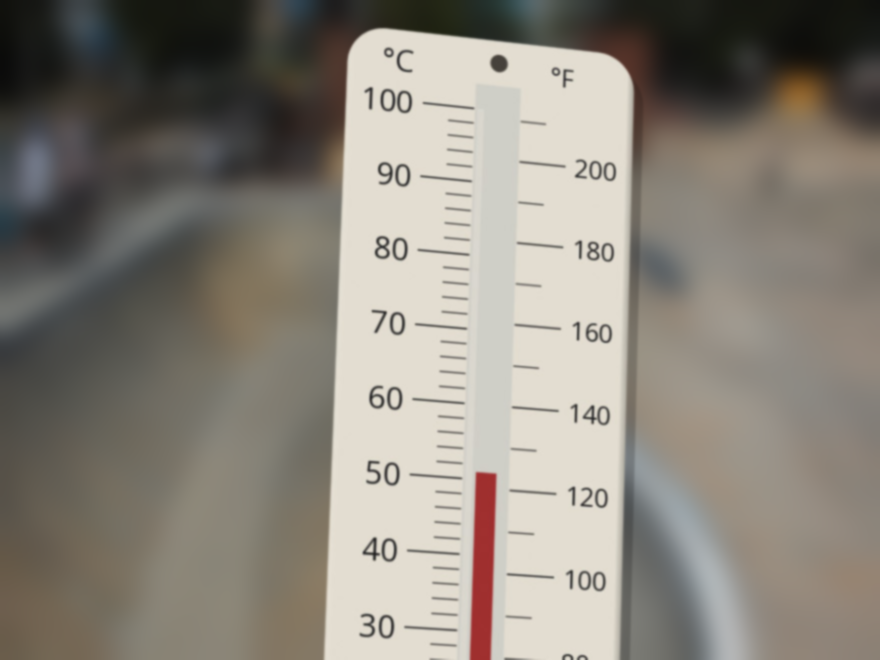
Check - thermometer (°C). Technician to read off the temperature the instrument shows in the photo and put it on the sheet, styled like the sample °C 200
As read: °C 51
